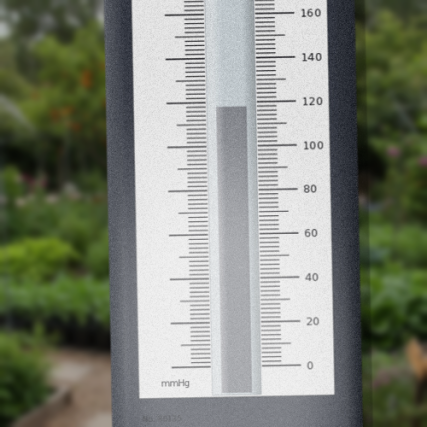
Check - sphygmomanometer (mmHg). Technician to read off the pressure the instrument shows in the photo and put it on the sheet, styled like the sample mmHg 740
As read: mmHg 118
